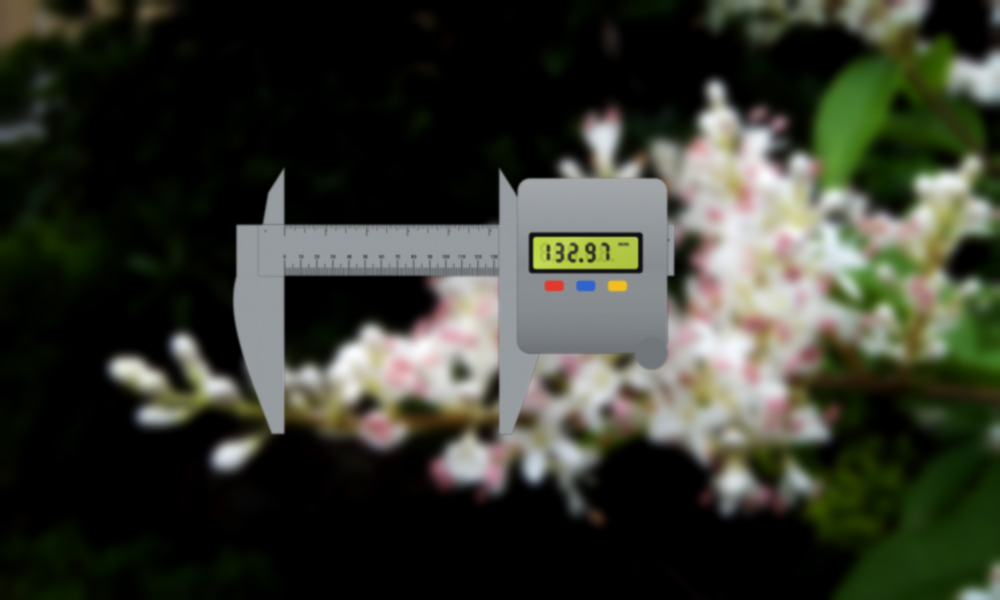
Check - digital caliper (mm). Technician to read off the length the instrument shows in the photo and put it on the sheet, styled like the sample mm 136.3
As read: mm 132.97
